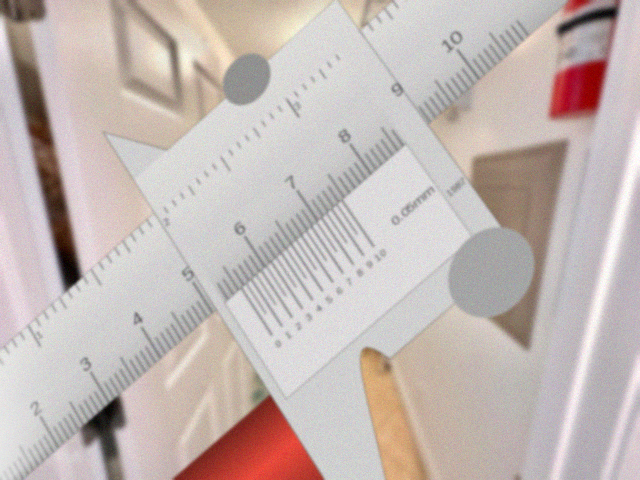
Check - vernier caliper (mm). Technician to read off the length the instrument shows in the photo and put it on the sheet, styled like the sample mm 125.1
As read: mm 55.5
